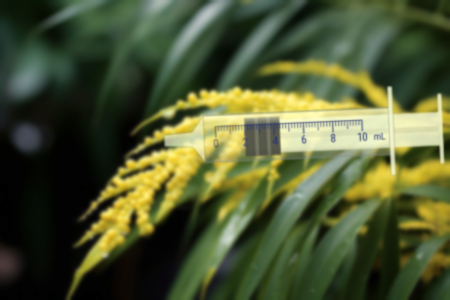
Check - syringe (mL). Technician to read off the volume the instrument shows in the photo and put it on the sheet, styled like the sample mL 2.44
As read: mL 2
